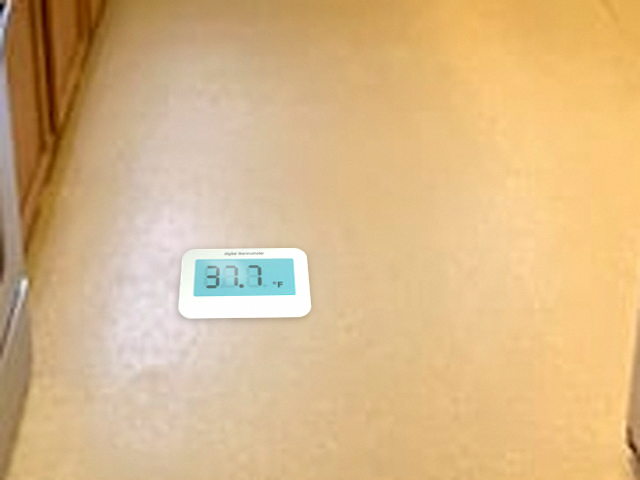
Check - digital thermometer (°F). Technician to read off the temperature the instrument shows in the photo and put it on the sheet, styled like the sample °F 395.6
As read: °F 37.7
